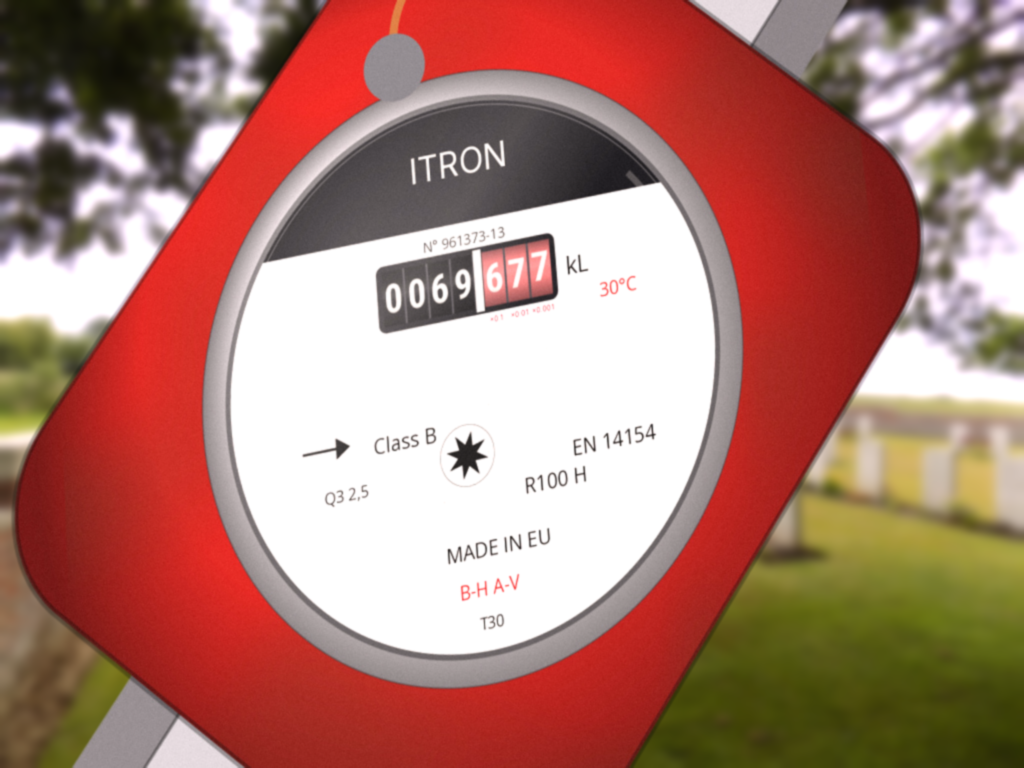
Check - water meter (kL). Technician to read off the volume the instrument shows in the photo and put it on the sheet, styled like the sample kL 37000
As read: kL 69.677
